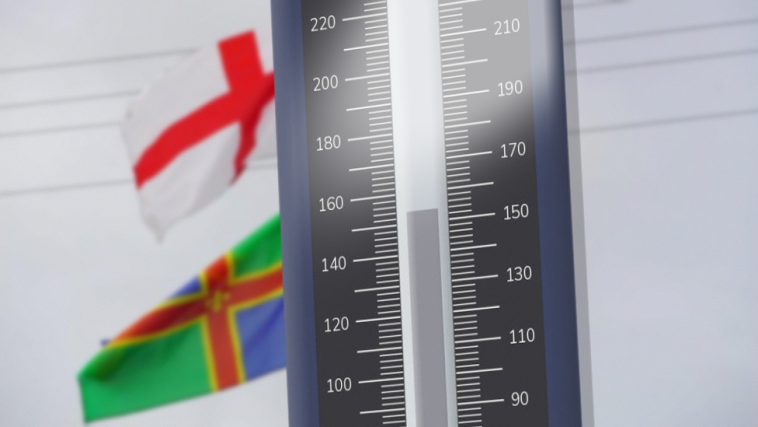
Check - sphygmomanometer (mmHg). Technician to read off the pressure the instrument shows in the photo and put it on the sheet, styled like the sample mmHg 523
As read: mmHg 154
